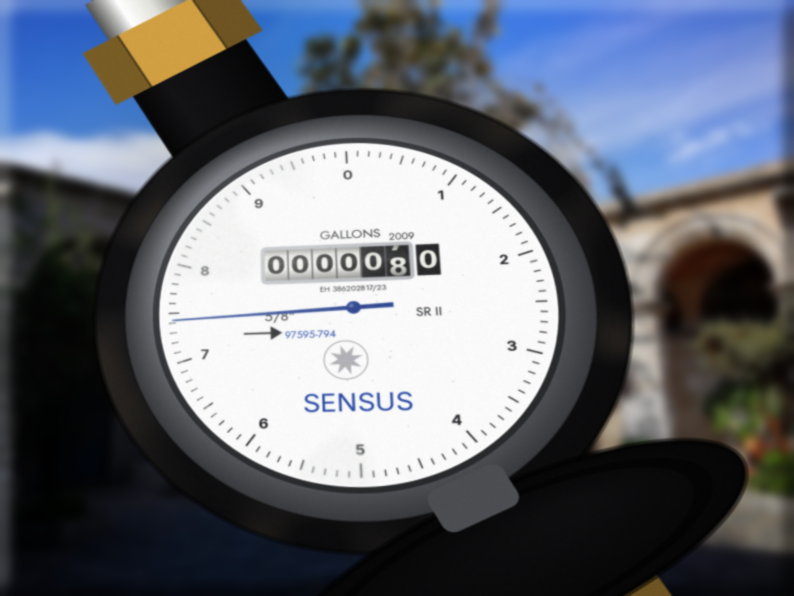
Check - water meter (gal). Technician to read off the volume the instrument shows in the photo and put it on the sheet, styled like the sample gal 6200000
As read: gal 77.4
